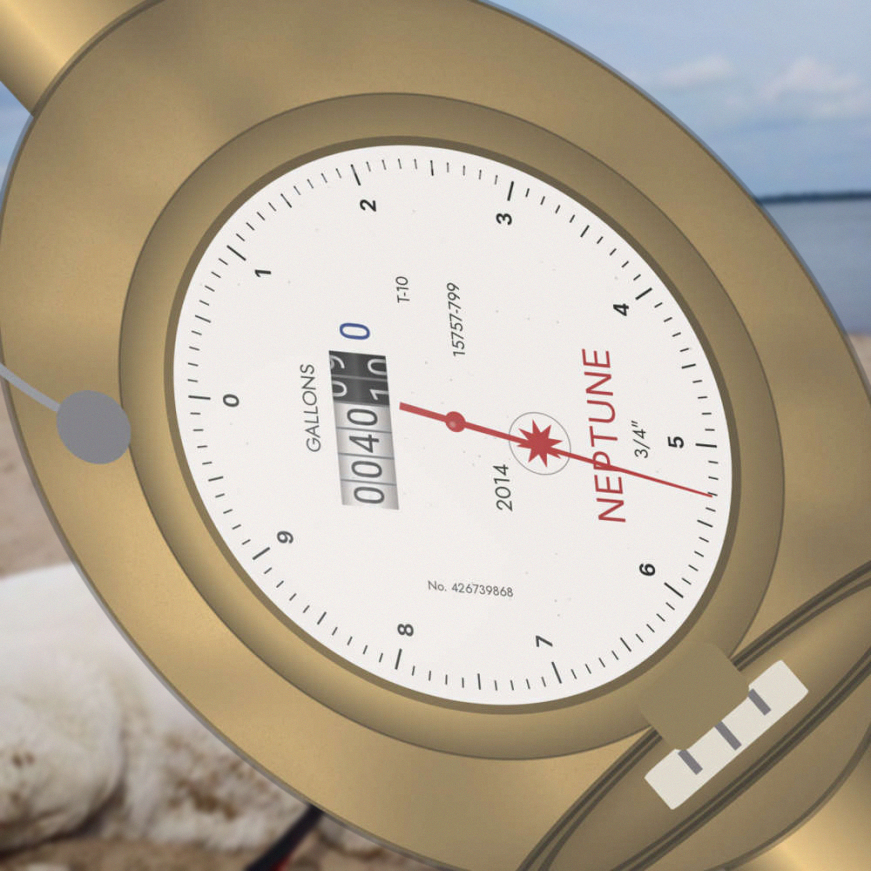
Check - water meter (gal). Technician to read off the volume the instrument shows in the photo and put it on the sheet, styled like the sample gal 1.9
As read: gal 40095.3
